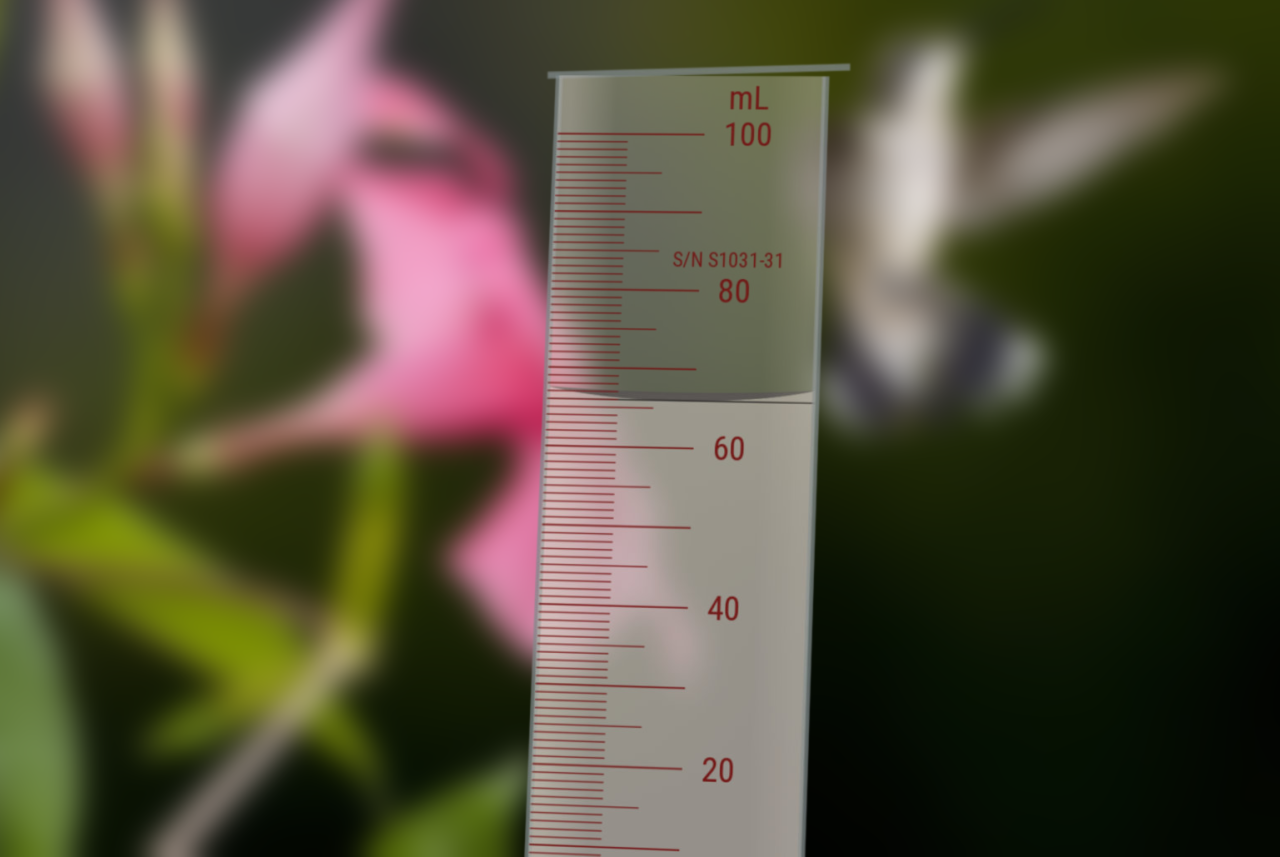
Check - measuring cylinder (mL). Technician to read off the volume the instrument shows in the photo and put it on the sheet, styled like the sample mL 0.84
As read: mL 66
